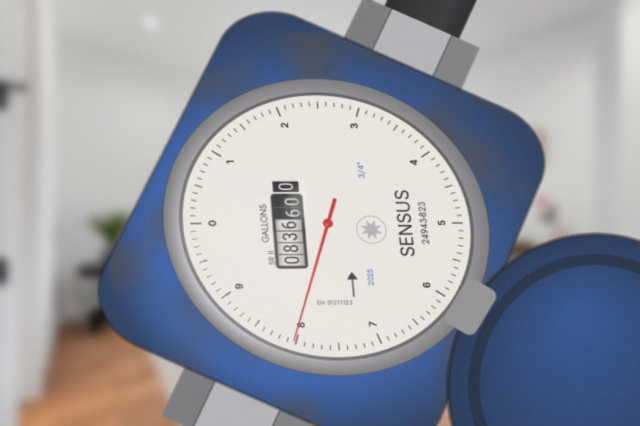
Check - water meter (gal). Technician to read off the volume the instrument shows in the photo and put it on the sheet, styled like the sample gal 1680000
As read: gal 836598.0
